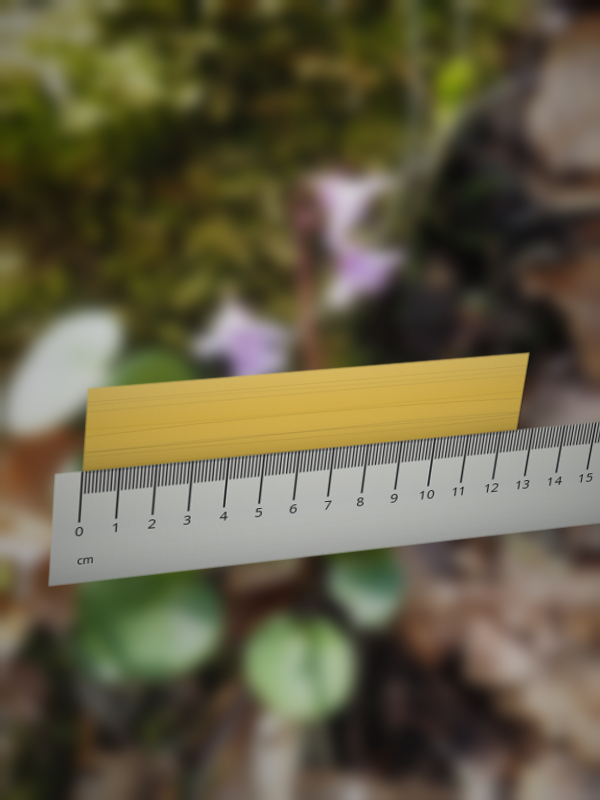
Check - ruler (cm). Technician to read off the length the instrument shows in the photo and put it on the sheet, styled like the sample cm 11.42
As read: cm 12.5
